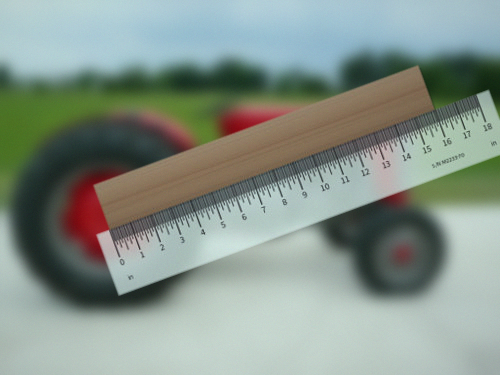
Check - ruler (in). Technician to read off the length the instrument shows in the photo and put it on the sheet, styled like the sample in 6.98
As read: in 16
